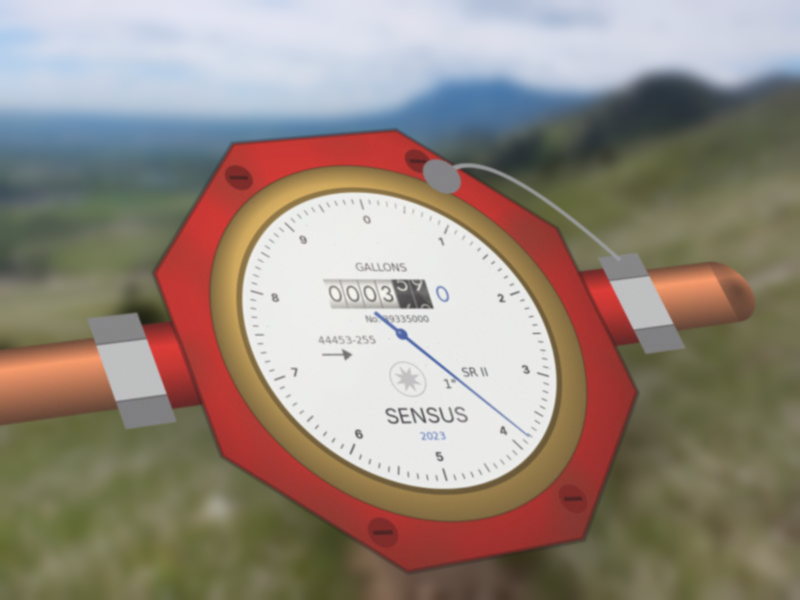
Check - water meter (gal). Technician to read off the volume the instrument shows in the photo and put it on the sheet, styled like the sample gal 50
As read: gal 3593.8
